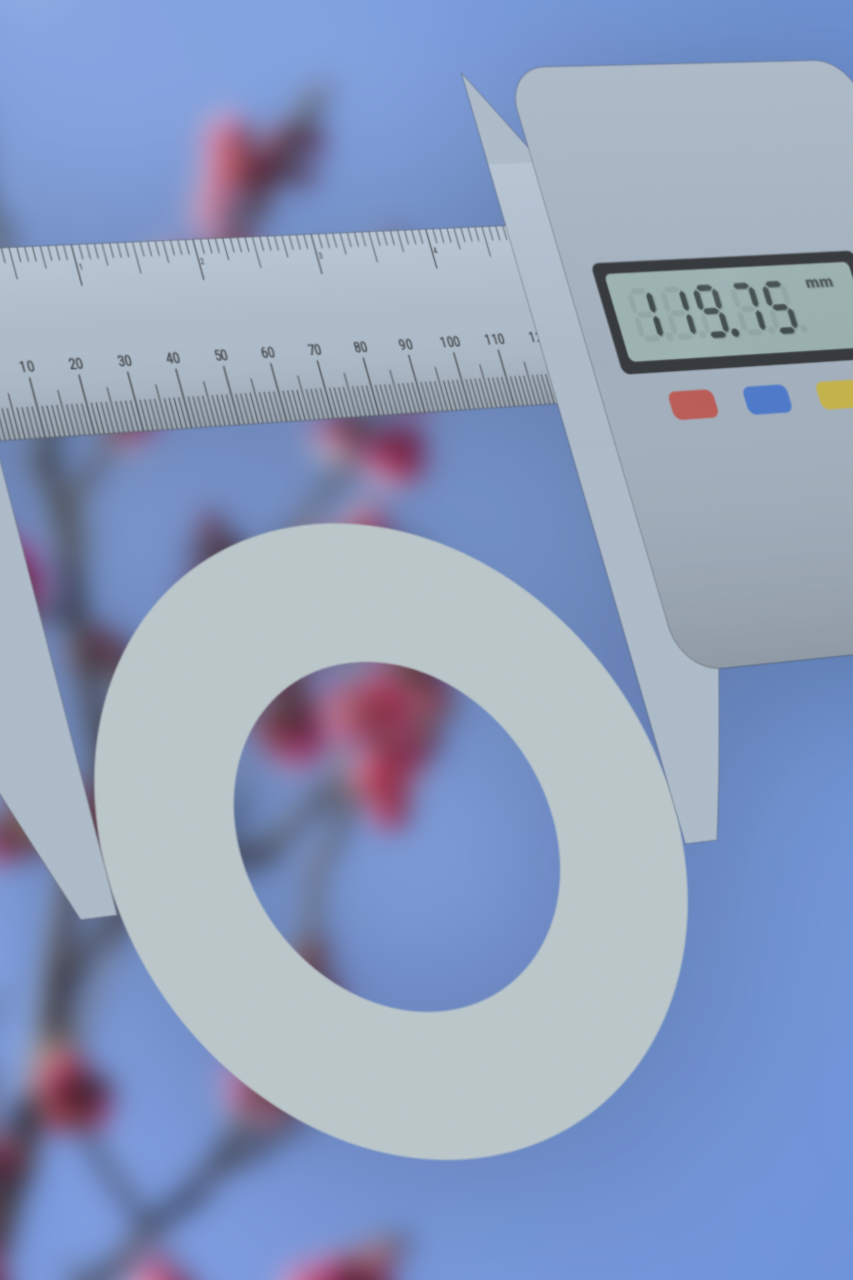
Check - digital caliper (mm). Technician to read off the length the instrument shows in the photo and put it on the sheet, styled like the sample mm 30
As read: mm 119.75
